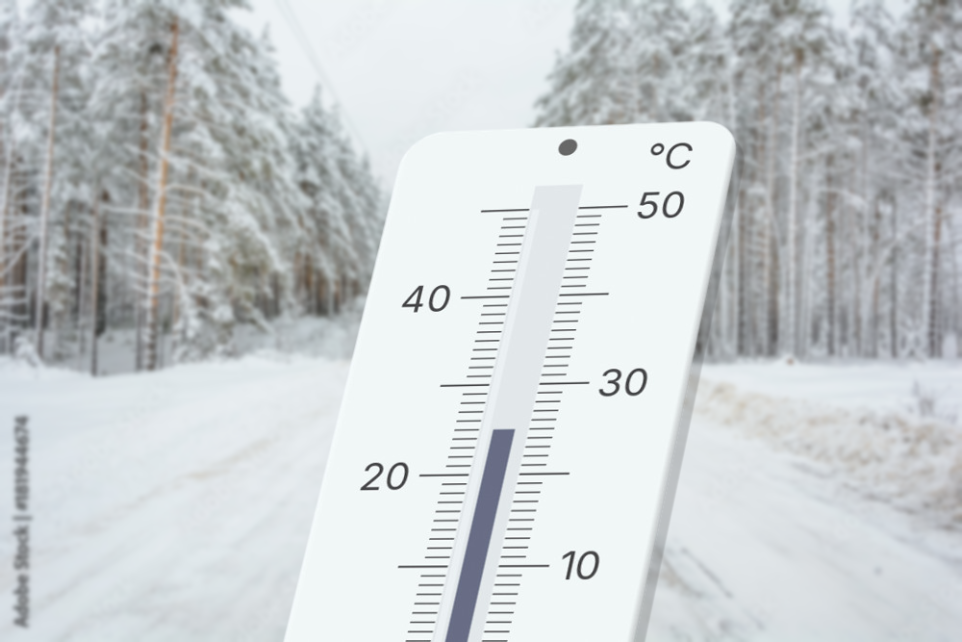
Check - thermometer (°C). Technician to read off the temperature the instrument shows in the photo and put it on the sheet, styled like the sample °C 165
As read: °C 25
